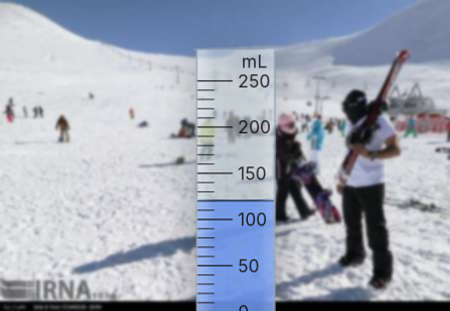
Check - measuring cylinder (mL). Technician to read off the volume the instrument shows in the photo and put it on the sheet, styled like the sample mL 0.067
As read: mL 120
